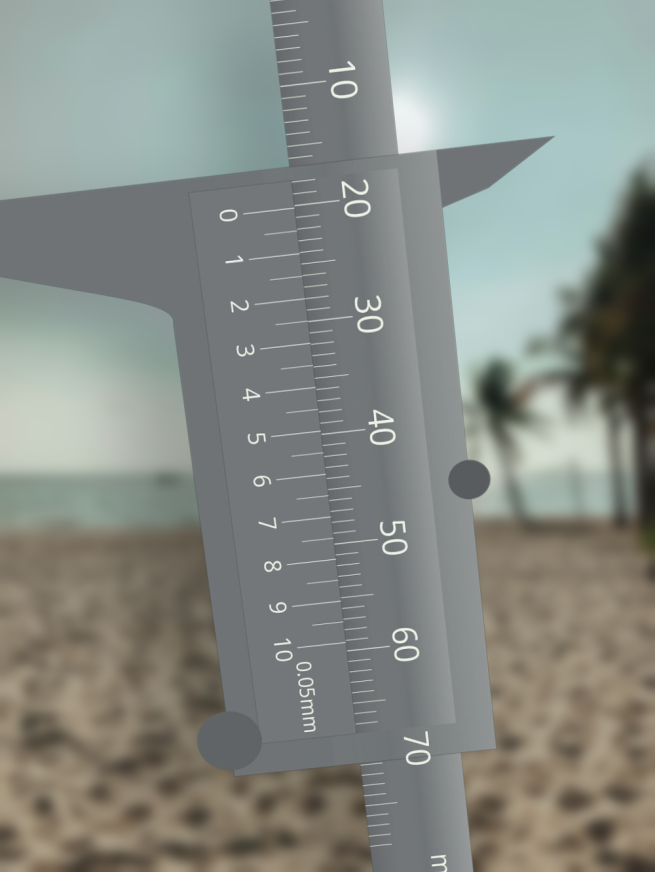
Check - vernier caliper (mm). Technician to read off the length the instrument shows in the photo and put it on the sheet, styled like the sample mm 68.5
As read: mm 20.2
